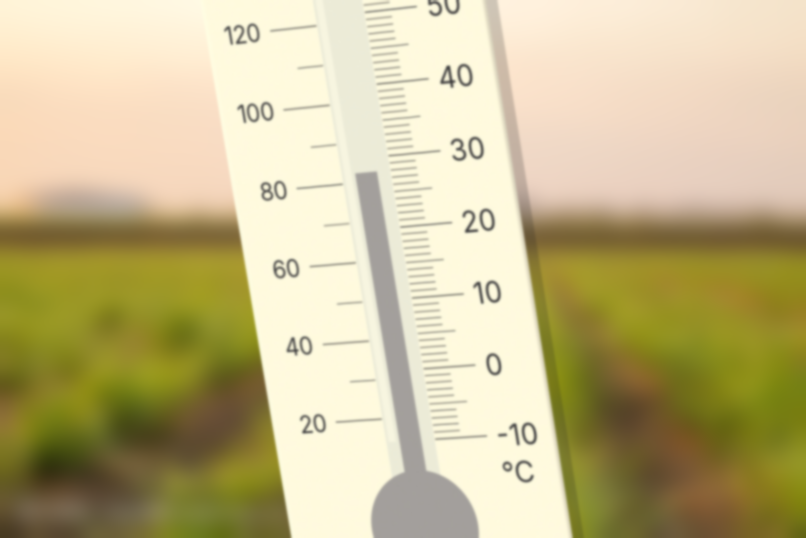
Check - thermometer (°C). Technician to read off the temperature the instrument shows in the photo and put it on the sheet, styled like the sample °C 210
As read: °C 28
